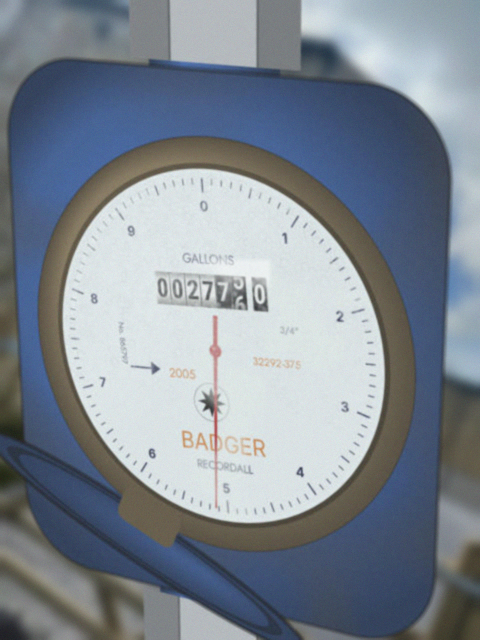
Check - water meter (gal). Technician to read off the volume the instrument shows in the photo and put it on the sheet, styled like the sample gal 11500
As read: gal 27755.1
